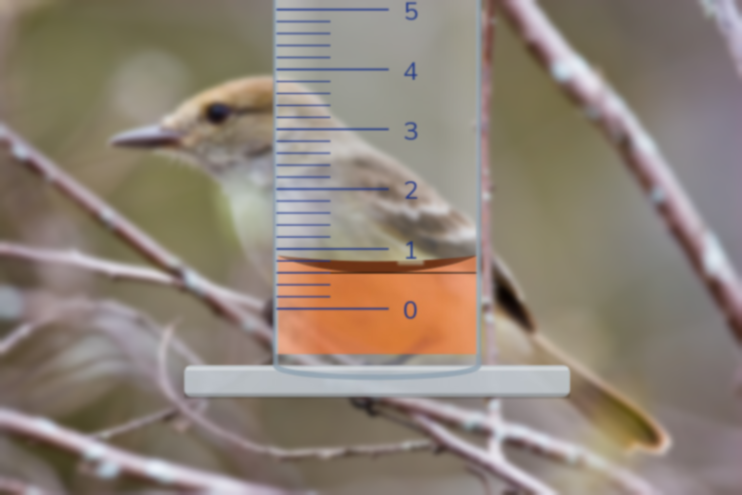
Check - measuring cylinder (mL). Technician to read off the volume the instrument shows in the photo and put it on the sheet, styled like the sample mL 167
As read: mL 0.6
